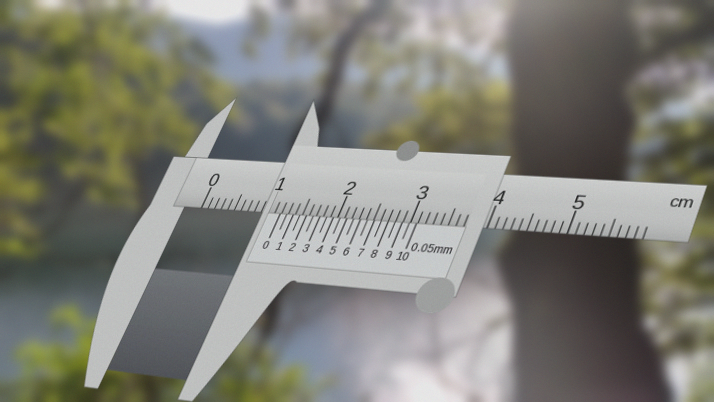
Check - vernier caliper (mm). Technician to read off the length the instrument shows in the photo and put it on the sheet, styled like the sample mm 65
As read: mm 11.8
